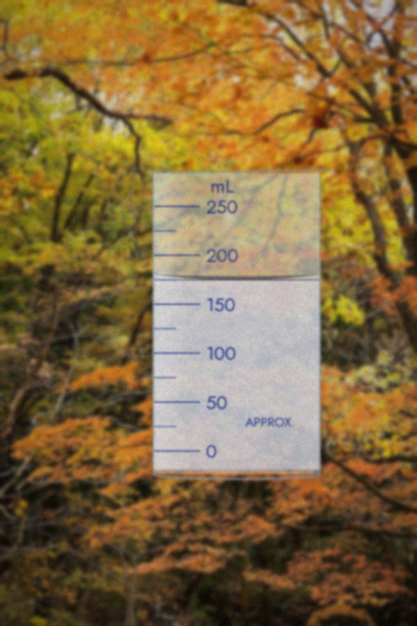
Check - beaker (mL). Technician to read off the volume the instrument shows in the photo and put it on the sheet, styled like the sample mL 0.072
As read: mL 175
